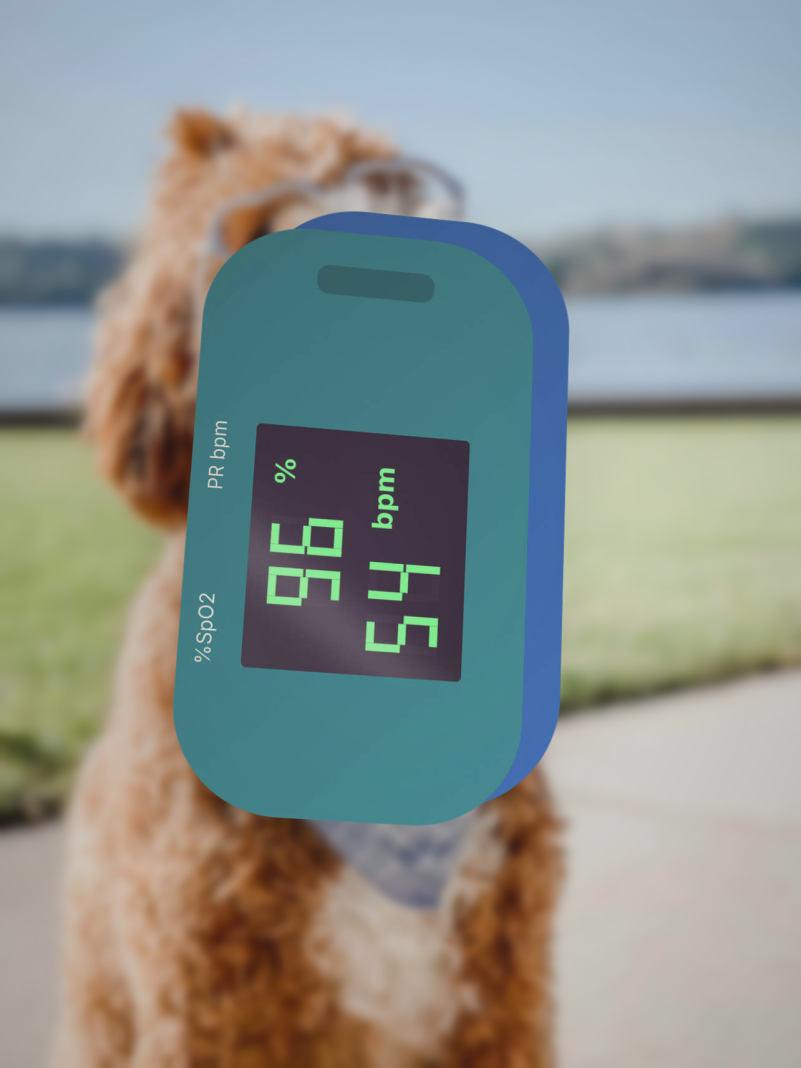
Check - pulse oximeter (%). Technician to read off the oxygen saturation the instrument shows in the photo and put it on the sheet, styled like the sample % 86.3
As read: % 96
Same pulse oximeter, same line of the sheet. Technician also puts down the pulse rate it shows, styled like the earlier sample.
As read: bpm 54
